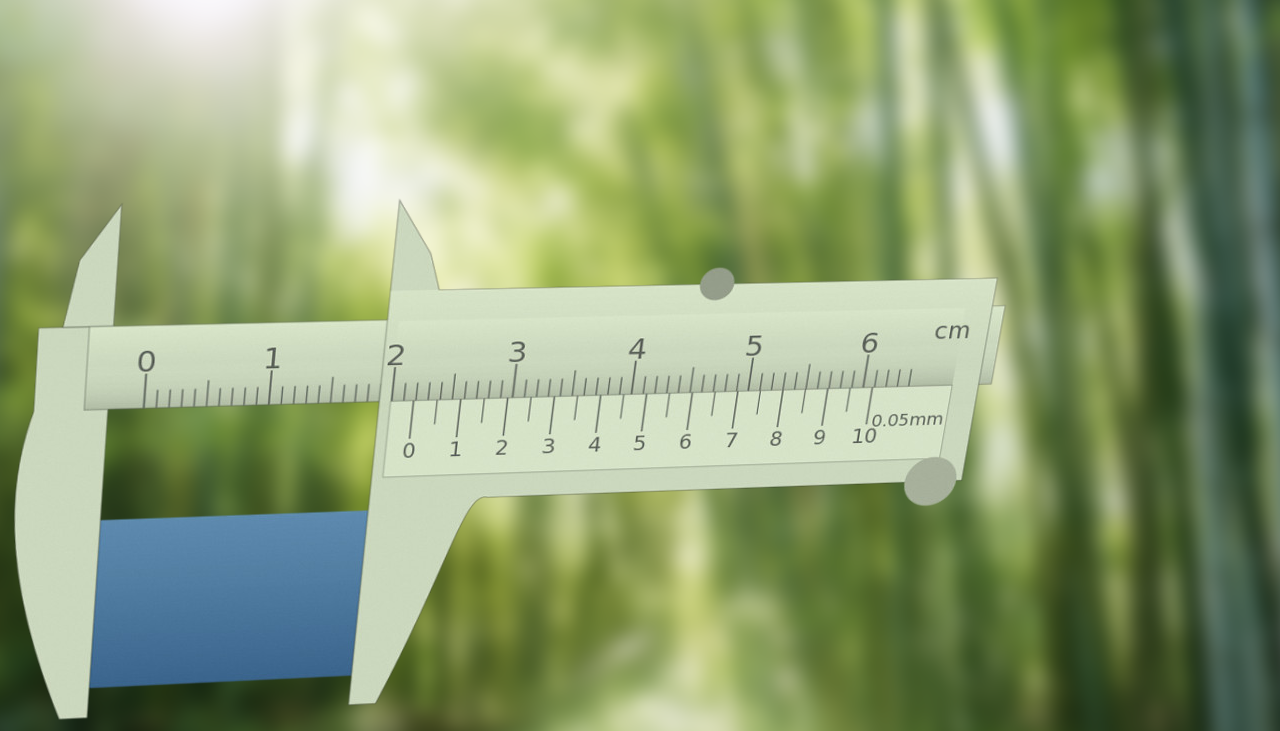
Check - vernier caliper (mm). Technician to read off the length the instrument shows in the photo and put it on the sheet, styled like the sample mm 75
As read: mm 21.8
